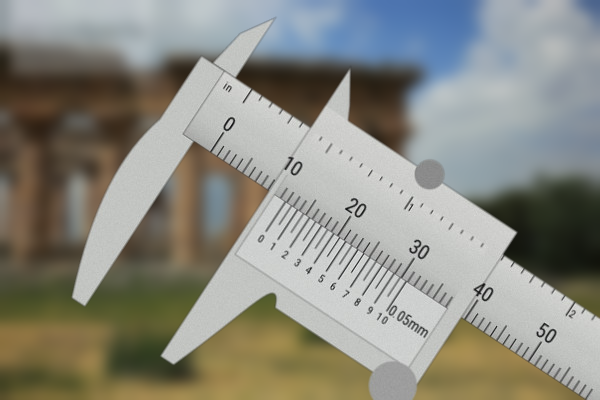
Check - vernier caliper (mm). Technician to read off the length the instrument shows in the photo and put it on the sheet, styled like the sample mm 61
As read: mm 11.8
